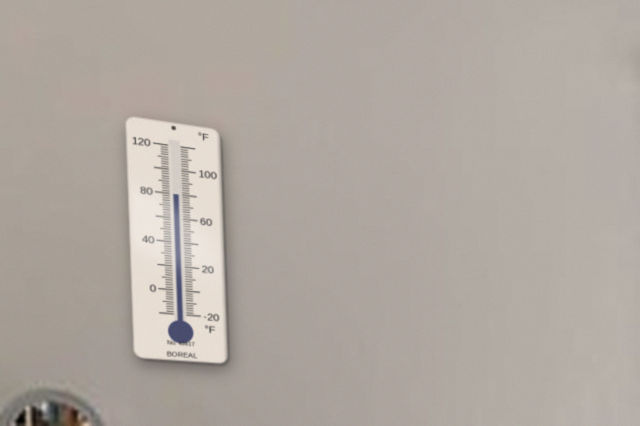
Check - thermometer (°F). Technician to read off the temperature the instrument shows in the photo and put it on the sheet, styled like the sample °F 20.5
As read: °F 80
